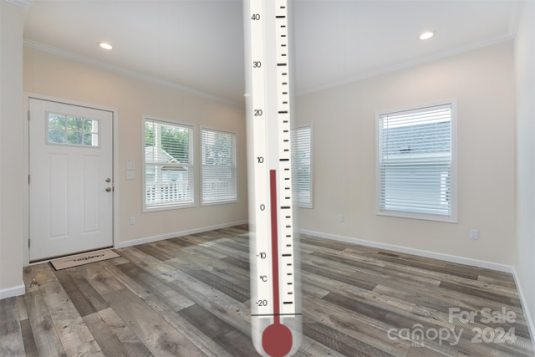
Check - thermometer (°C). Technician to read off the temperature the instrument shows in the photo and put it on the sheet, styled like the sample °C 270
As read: °C 8
